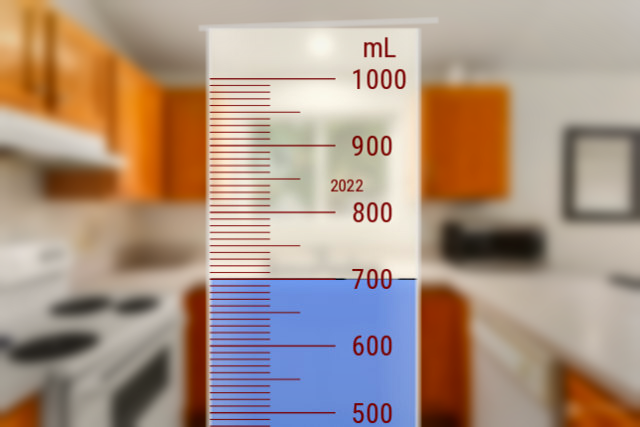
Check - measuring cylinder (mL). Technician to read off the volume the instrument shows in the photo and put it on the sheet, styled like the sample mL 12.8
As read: mL 700
